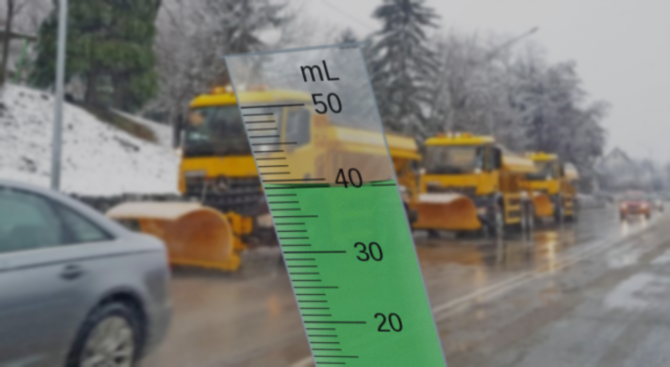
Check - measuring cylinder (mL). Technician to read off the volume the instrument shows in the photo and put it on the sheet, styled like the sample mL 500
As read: mL 39
